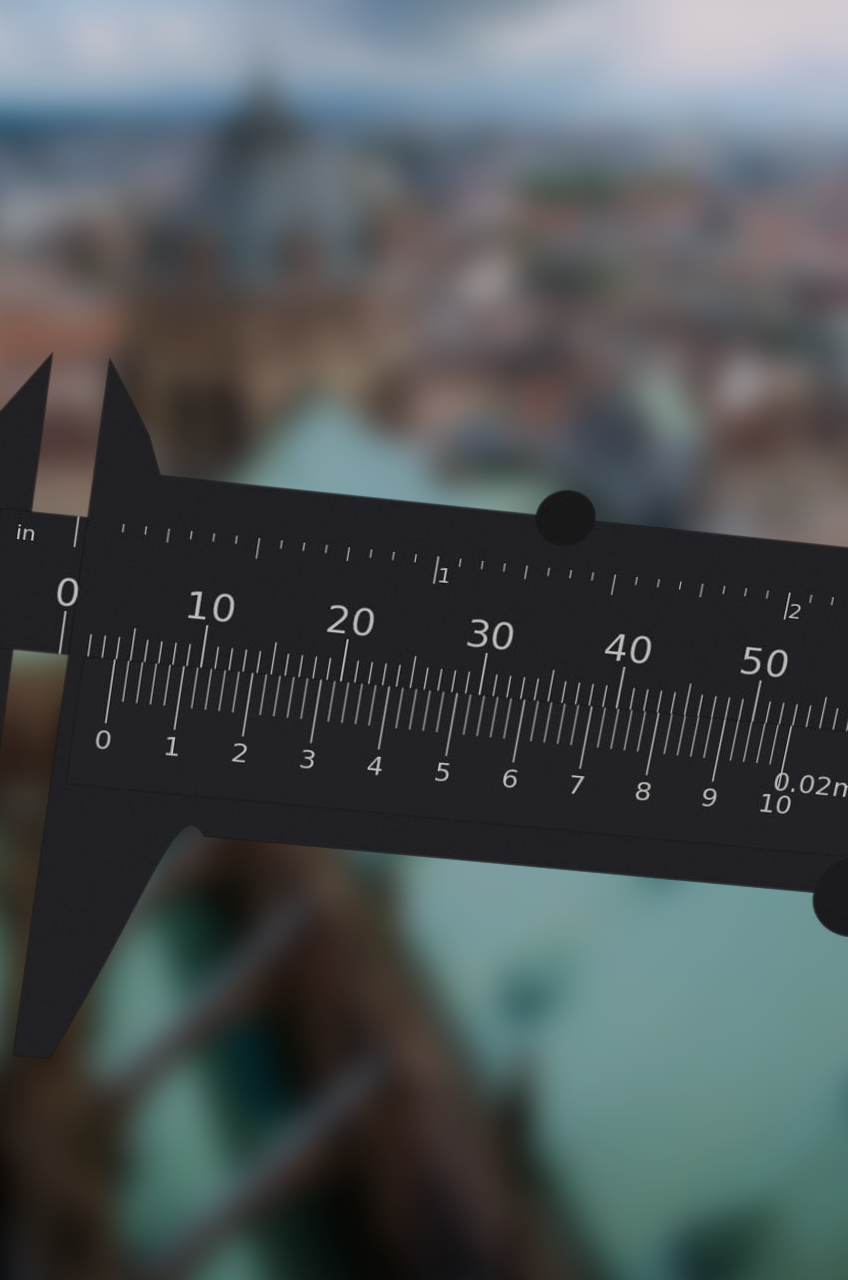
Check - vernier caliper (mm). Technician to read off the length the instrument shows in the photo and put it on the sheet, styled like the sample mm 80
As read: mm 3.9
